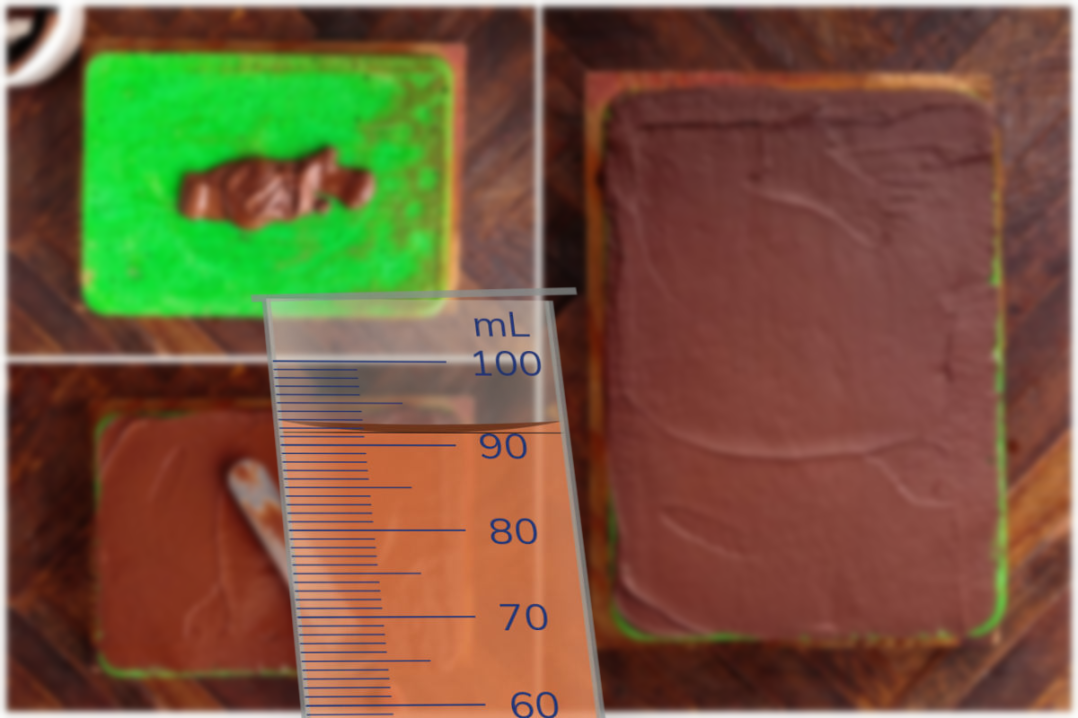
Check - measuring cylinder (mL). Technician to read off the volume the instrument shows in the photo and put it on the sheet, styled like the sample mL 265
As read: mL 91.5
